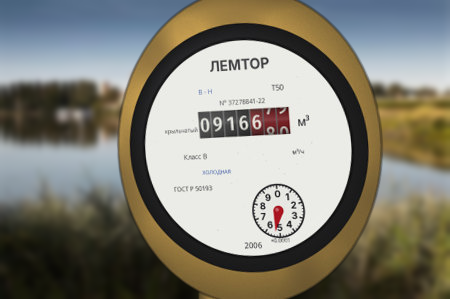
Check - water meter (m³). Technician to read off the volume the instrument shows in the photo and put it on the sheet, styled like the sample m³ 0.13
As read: m³ 916.6795
